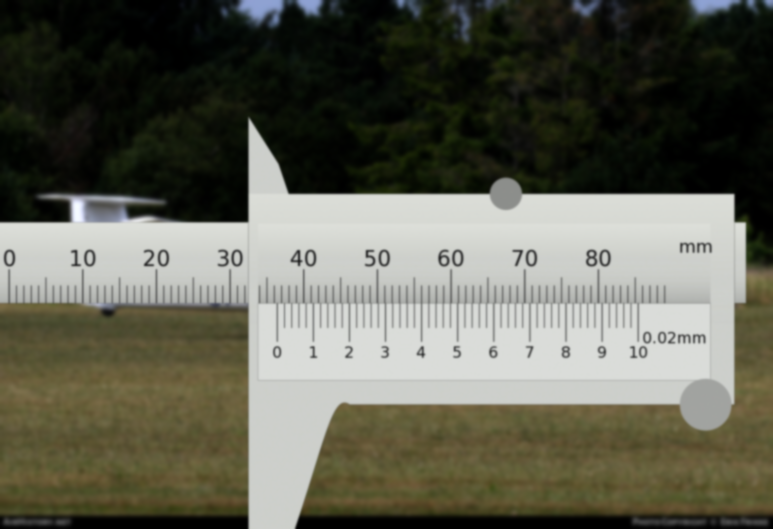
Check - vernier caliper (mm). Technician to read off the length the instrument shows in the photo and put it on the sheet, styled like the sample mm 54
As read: mm 36.4
